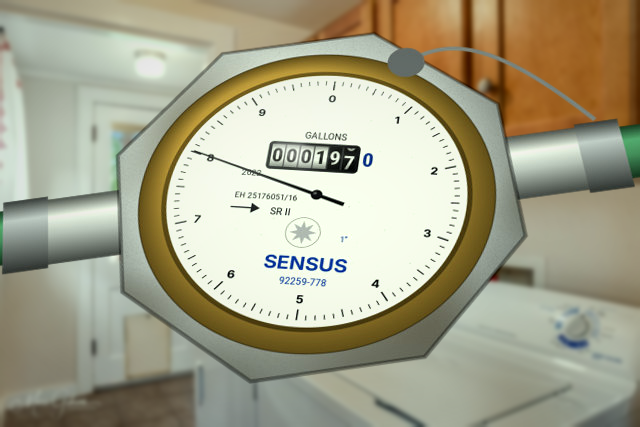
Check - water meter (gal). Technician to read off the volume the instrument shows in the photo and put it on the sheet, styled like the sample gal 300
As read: gal 1968.0
